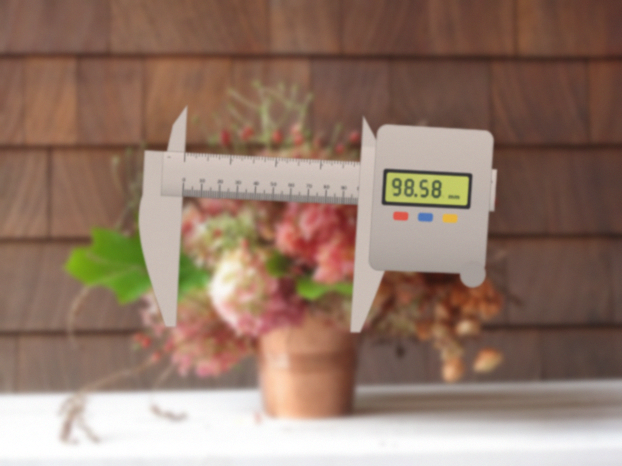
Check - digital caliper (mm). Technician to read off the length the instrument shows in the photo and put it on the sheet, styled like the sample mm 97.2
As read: mm 98.58
